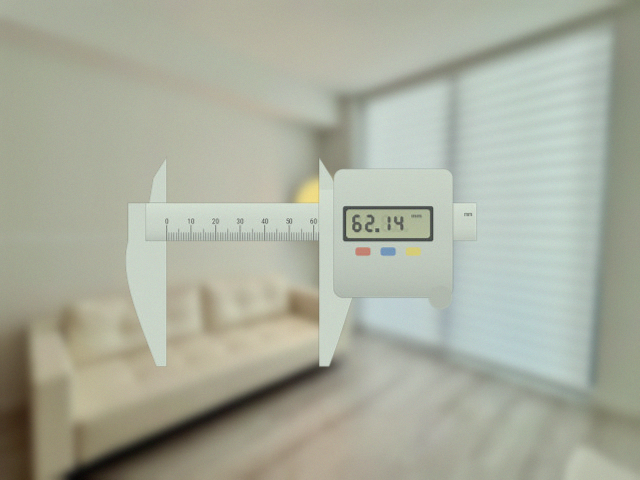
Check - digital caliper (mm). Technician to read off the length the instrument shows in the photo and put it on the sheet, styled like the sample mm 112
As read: mm 62.14
